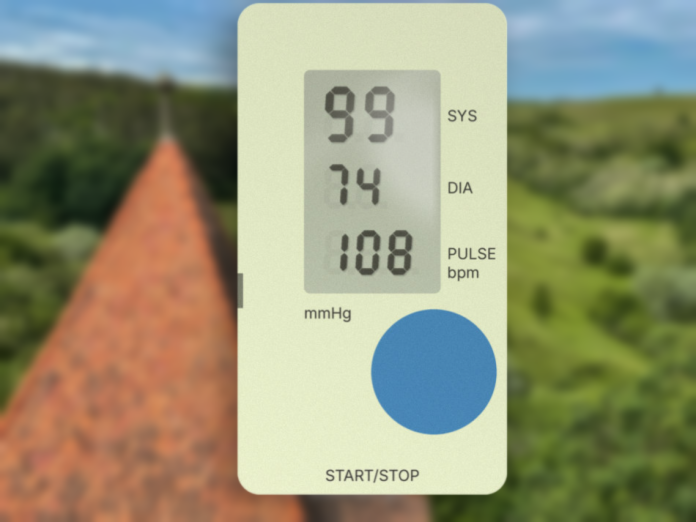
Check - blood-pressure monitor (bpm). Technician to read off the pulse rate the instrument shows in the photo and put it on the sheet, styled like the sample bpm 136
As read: bpm 108
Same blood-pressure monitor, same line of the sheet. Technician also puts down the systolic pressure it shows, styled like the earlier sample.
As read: mmHg 99
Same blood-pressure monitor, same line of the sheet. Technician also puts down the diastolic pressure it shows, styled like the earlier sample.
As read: mmHg 74
